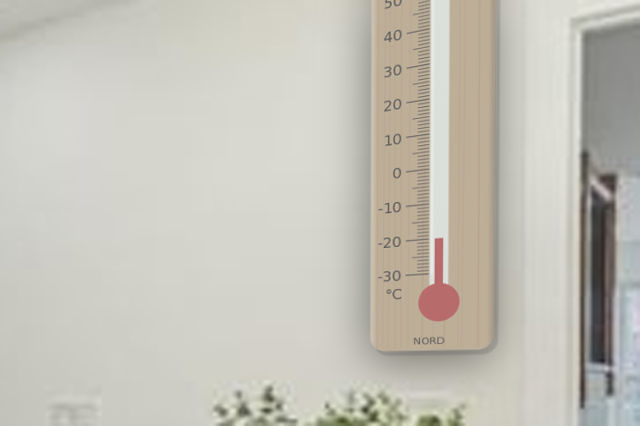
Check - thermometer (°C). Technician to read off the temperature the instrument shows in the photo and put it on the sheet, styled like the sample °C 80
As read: °C -20
